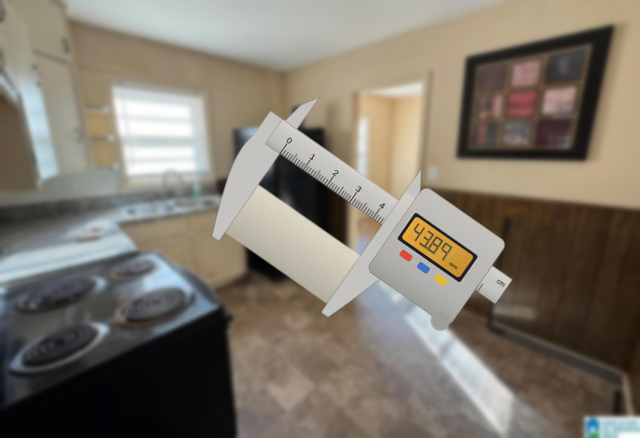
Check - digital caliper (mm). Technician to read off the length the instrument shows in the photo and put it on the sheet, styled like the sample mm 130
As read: mm 43.89
